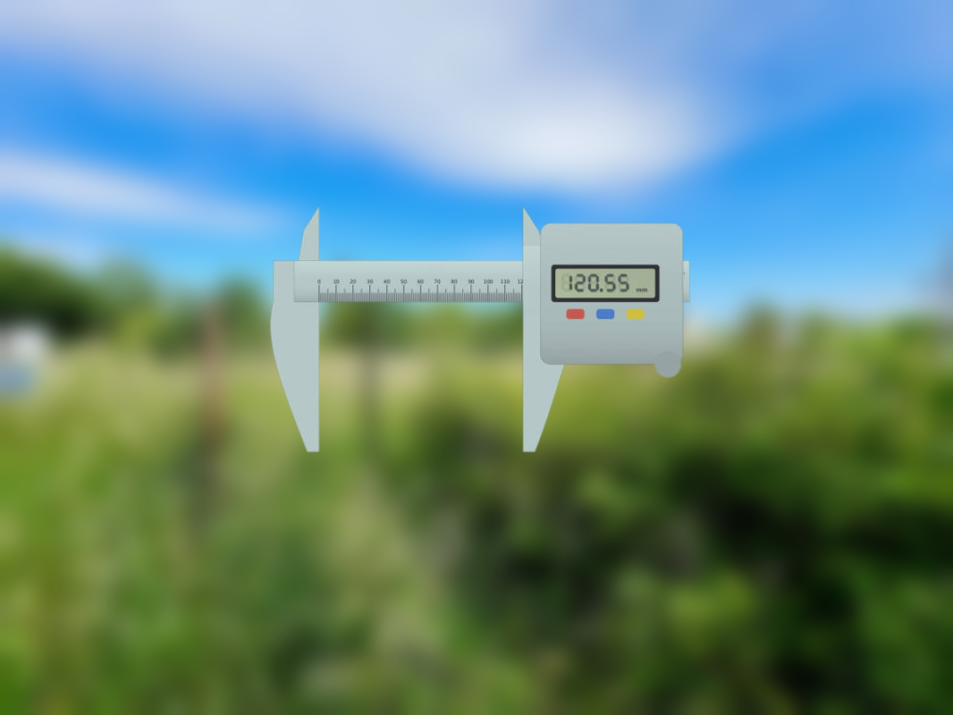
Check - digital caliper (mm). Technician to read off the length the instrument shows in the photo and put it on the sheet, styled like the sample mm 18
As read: mm 120.55
